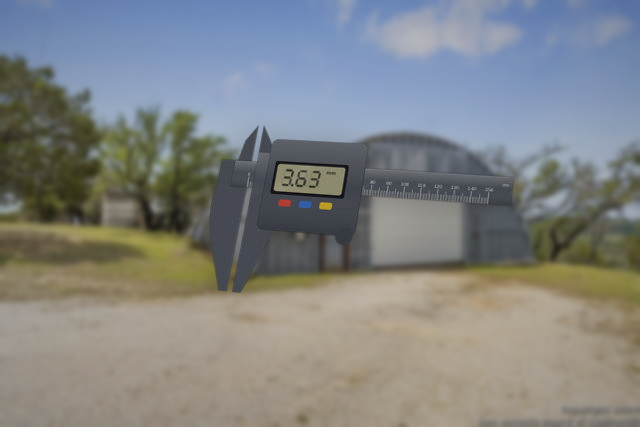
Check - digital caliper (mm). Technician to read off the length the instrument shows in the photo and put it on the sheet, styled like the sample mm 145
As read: mm 3.63
